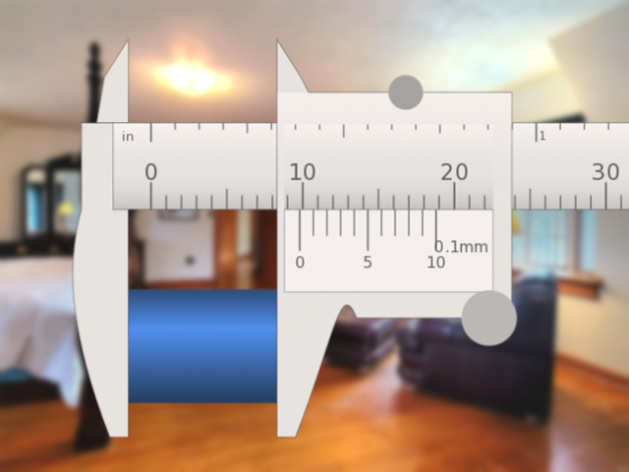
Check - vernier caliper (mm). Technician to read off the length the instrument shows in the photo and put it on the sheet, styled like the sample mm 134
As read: mm 9.8
